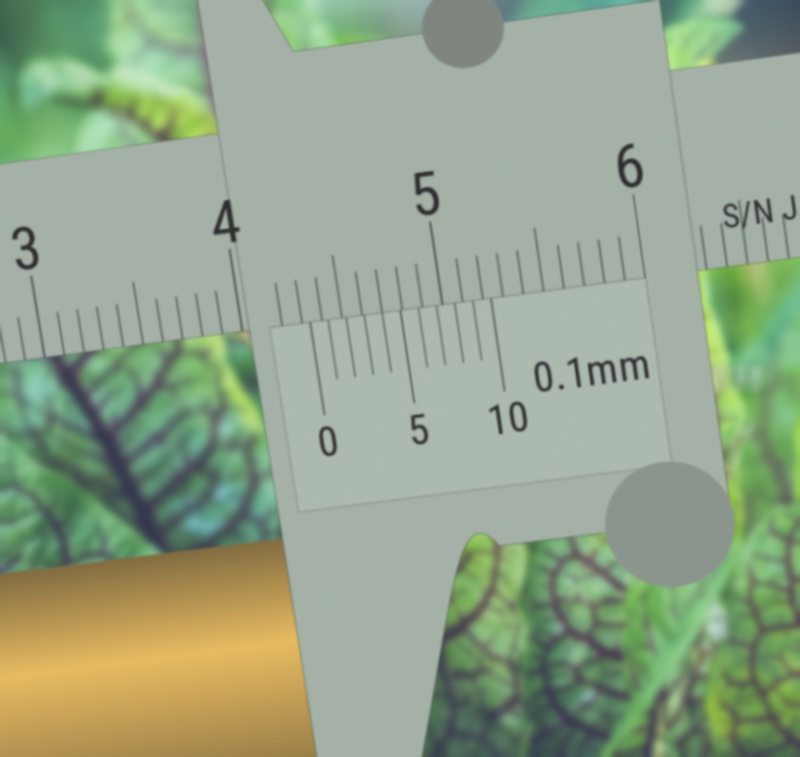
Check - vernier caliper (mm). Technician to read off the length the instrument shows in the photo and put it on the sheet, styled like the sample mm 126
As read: mm 43.4
